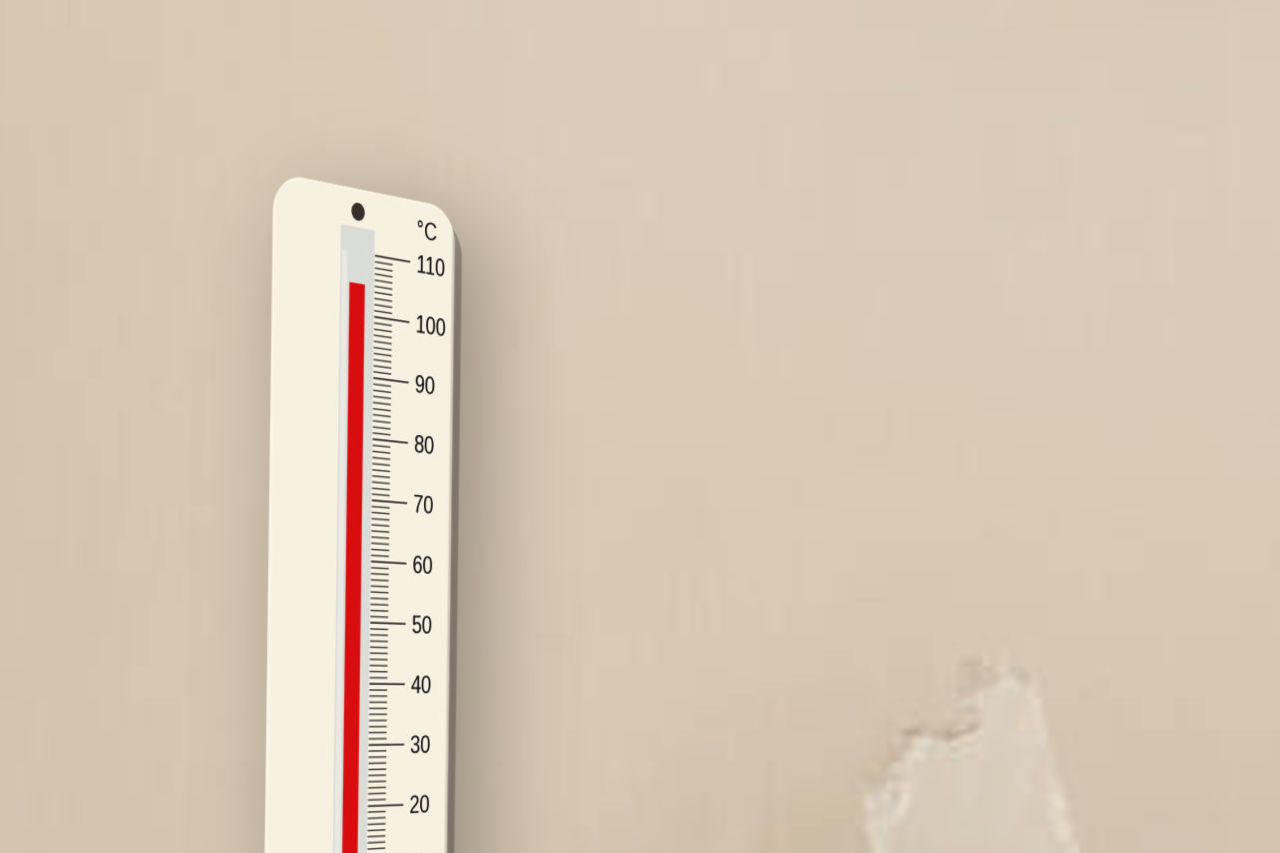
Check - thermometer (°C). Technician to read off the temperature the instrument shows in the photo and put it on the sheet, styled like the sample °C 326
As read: °C 105
